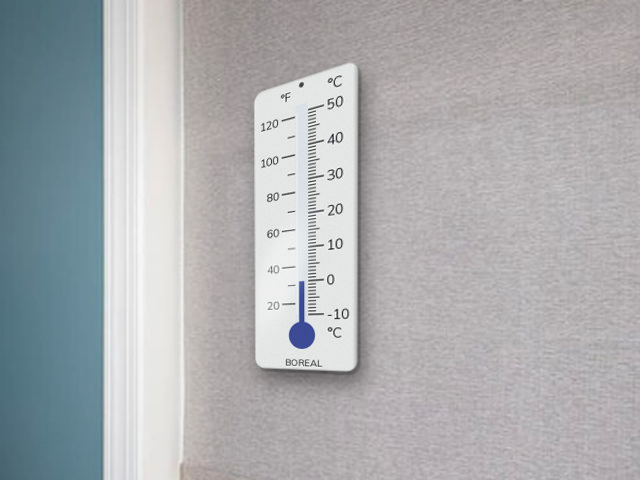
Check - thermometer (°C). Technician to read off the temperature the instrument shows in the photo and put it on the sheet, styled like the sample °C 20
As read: °C 0
